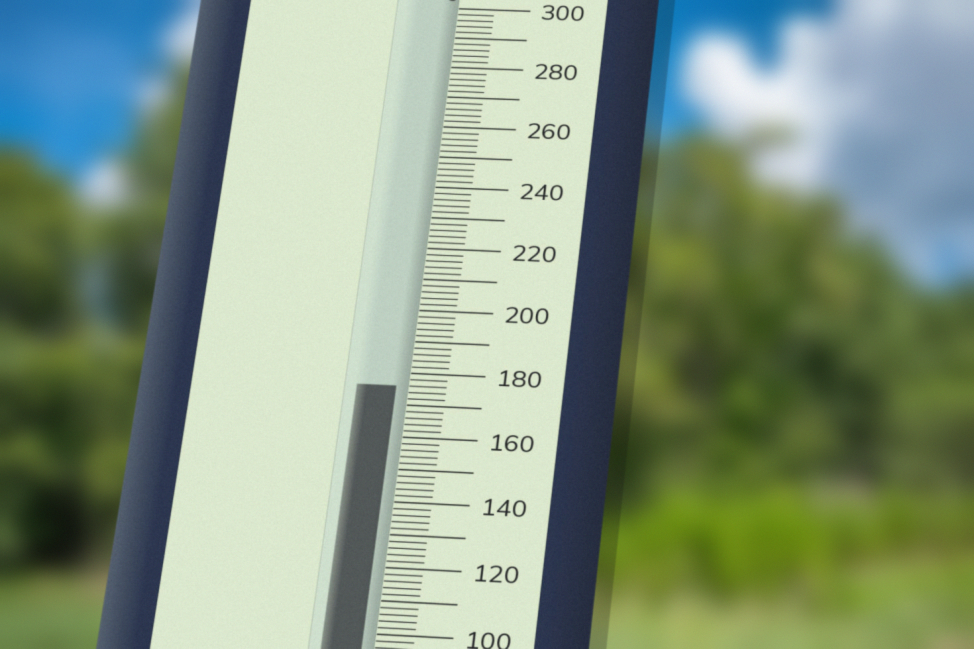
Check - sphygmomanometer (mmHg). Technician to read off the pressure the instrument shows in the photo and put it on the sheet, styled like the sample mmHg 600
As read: mmHg 176
